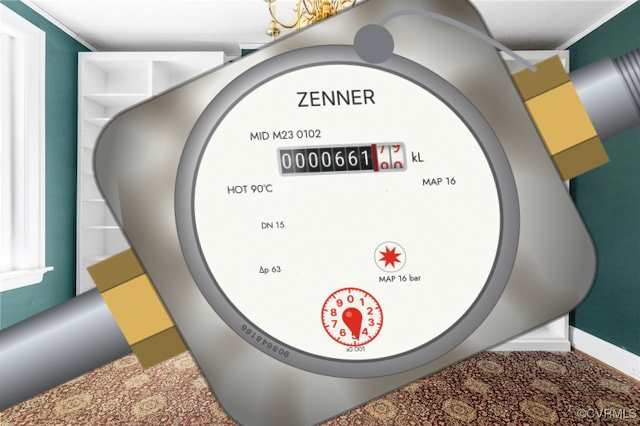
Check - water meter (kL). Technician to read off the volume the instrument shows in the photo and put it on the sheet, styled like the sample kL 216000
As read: kL 661.794
